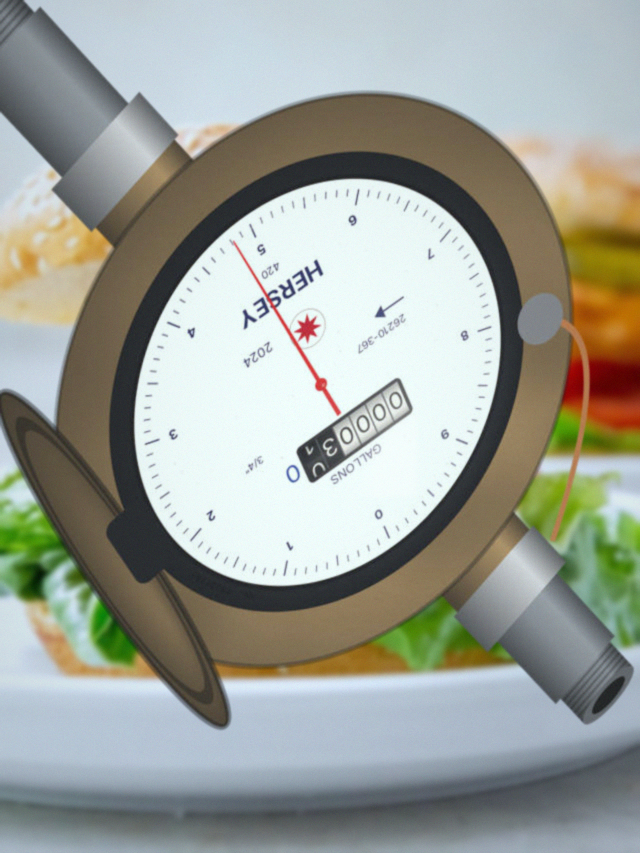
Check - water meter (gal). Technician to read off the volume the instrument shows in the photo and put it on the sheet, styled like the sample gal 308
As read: gal 304.8
